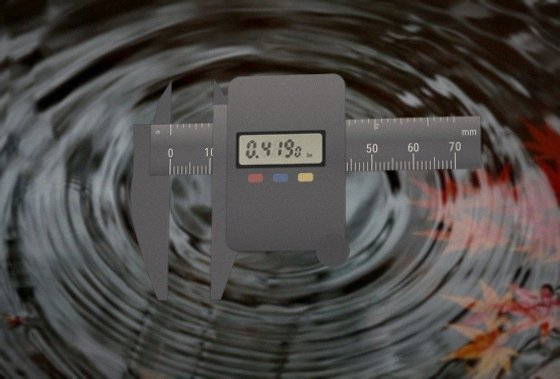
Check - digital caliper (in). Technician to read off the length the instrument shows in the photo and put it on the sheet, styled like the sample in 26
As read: in 0.4190
